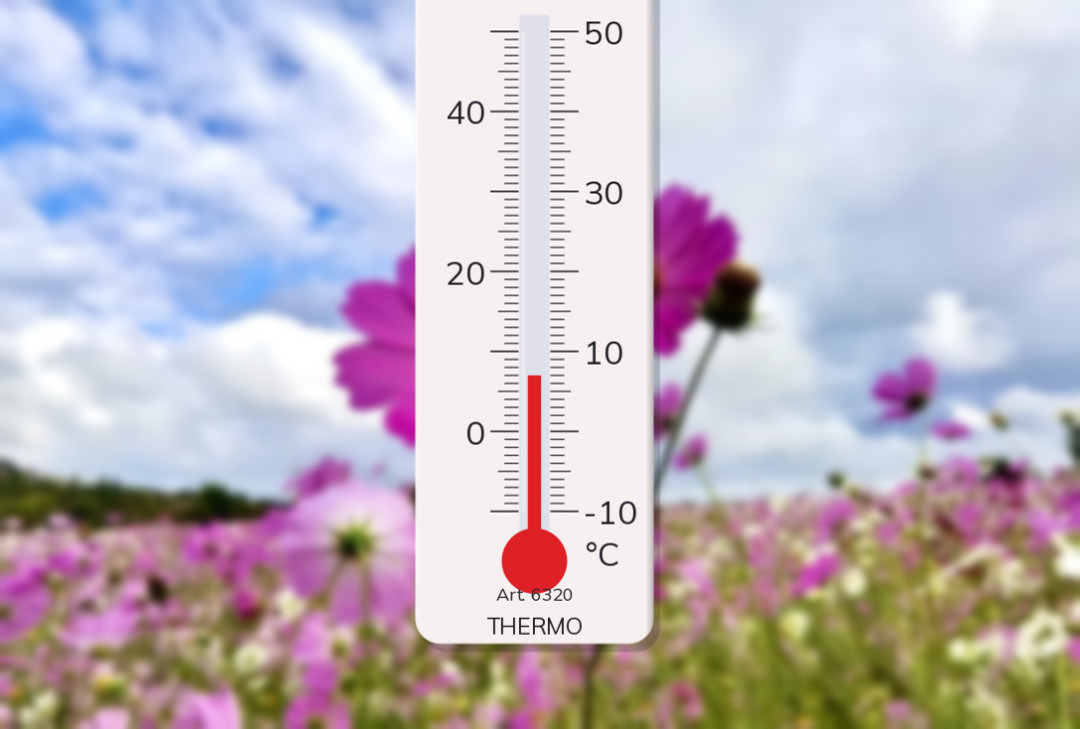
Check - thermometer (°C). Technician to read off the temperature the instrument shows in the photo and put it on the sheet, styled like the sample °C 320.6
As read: °C 7
